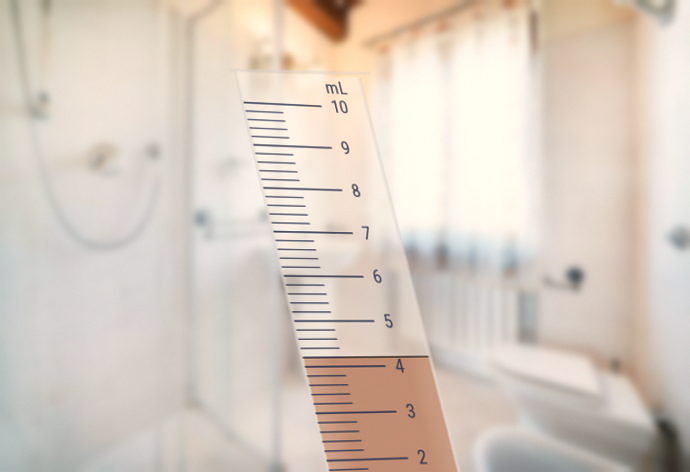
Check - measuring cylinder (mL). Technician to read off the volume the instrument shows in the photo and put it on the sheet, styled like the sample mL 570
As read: mL 4.2
